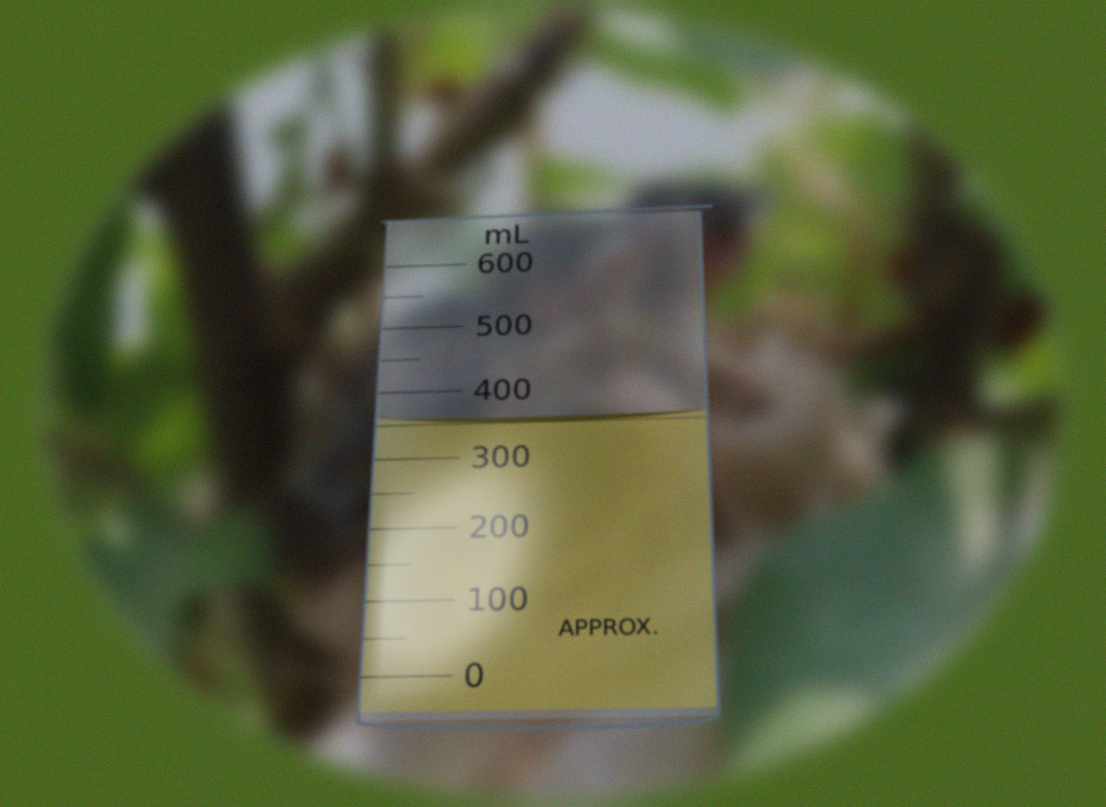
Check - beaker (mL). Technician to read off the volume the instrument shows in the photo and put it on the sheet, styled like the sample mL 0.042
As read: mL 350
